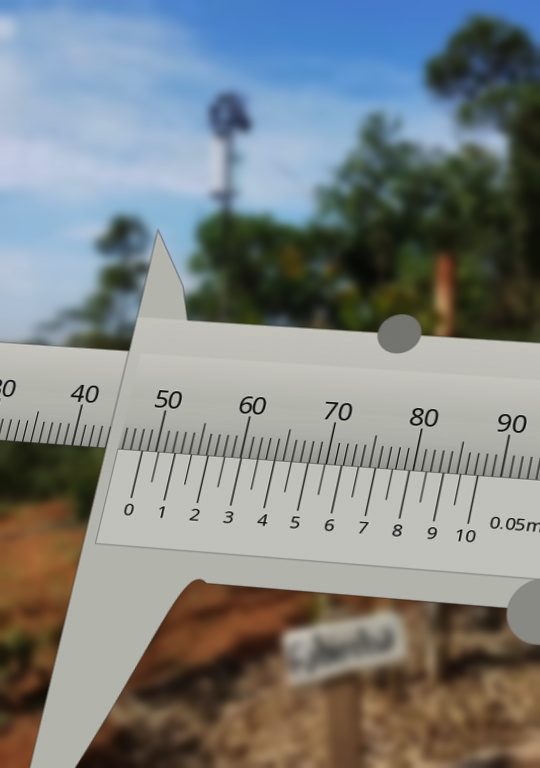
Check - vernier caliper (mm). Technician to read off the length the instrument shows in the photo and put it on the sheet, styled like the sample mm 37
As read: mm 48.4
